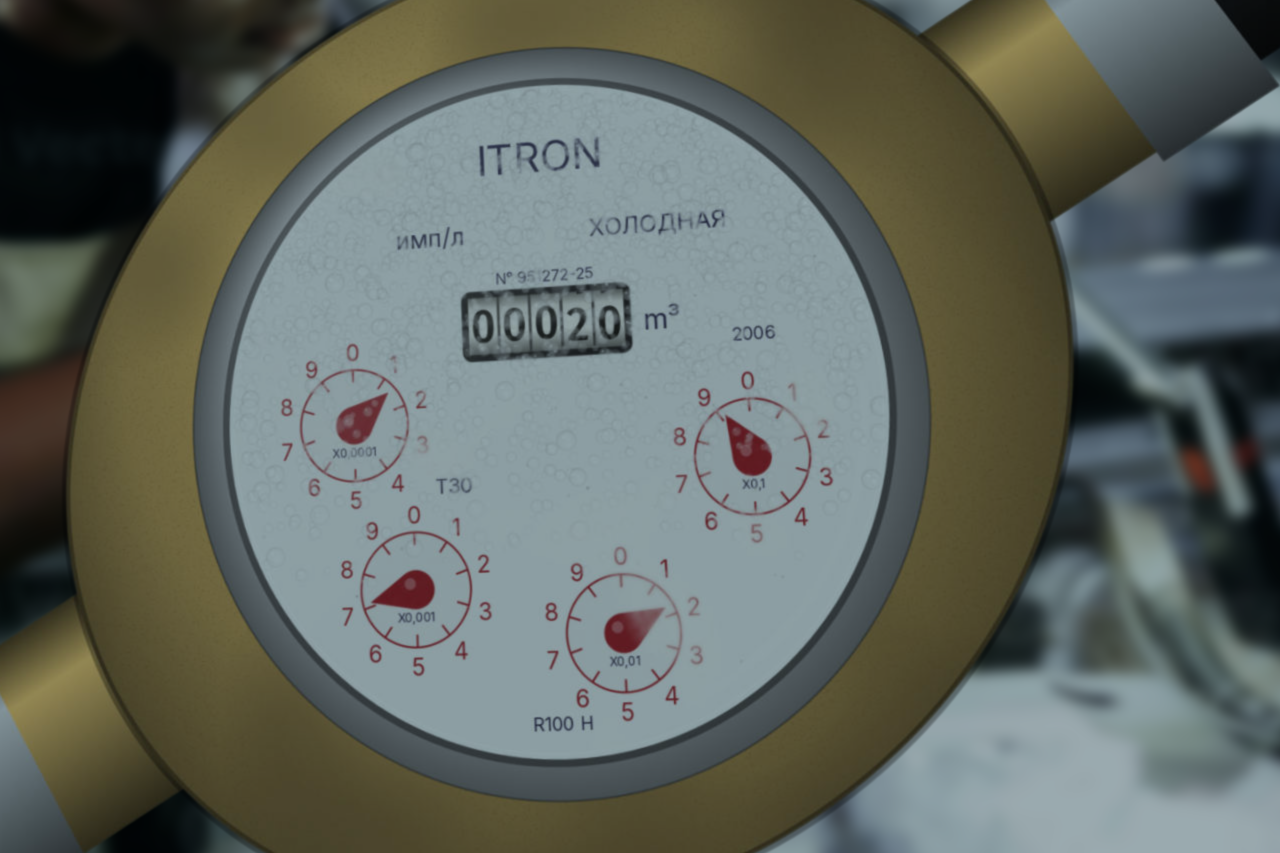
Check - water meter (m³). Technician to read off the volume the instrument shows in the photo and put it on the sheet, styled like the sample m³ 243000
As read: m³ 19.9171
